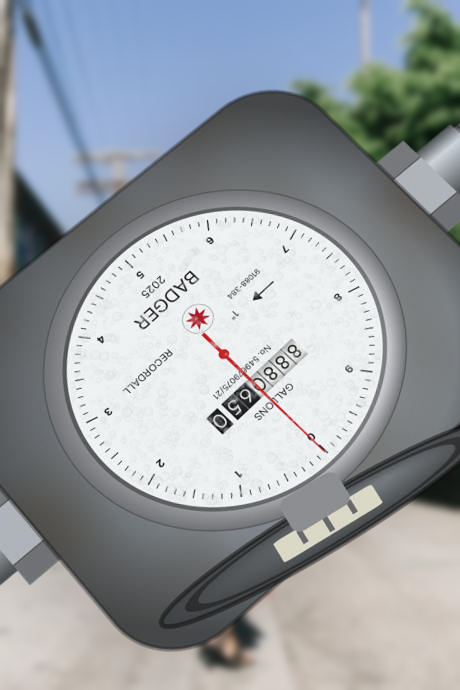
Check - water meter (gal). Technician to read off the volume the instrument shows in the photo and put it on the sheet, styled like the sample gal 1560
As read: gal 8880650.0
